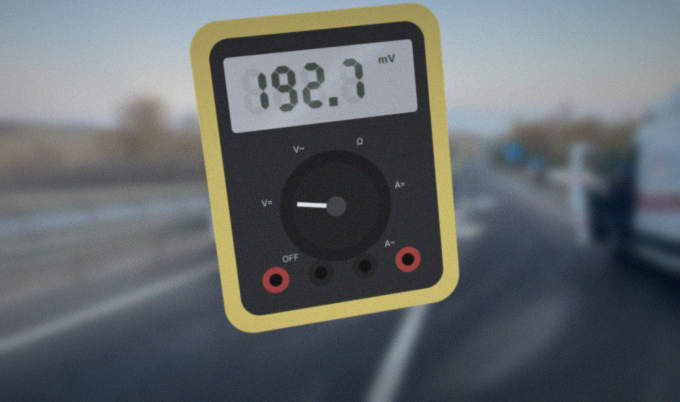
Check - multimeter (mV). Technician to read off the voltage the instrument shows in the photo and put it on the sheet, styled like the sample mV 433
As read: mV 192.7
